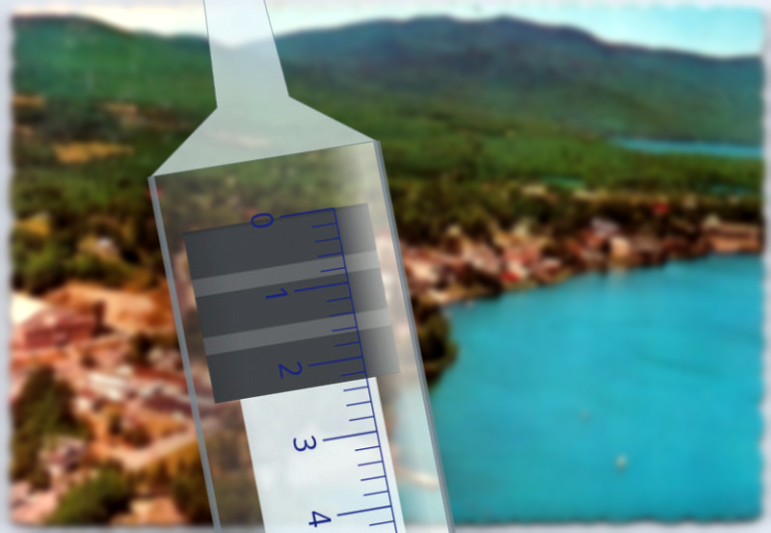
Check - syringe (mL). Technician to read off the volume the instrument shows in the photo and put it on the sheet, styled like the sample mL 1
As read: mL 0
